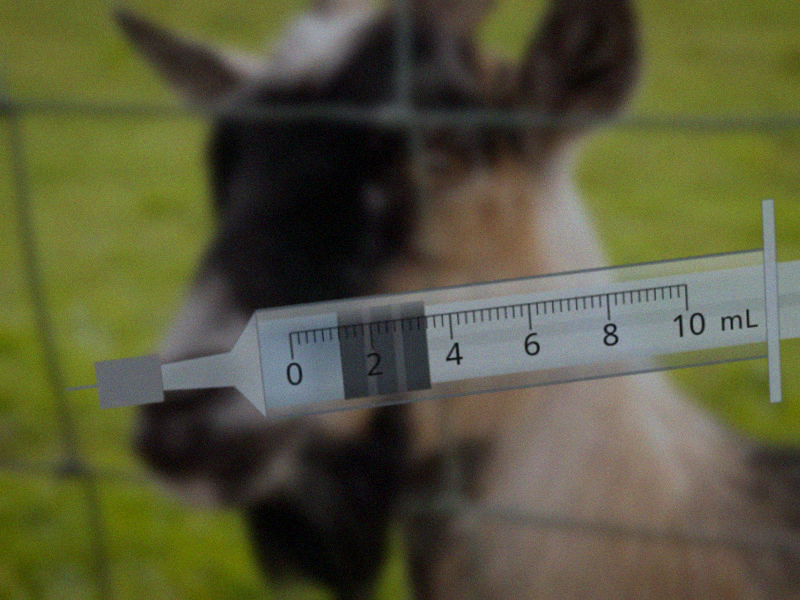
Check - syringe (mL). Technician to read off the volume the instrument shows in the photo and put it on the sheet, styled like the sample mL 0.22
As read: mL 1.2
